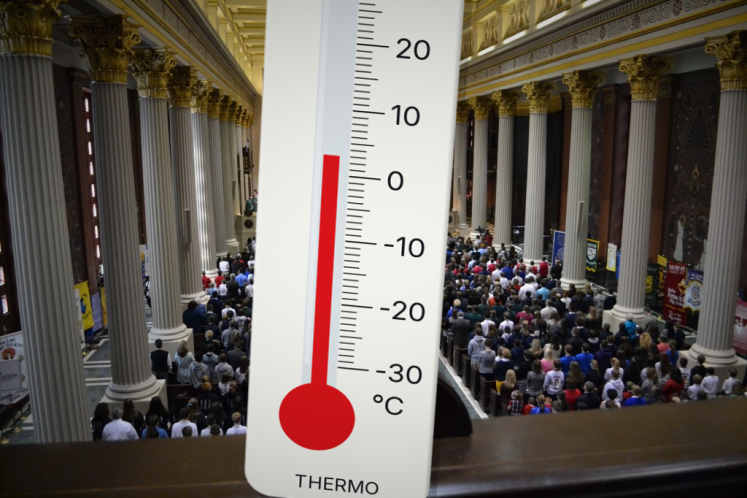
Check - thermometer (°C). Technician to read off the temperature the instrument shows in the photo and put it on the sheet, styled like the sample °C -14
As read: °C 3
